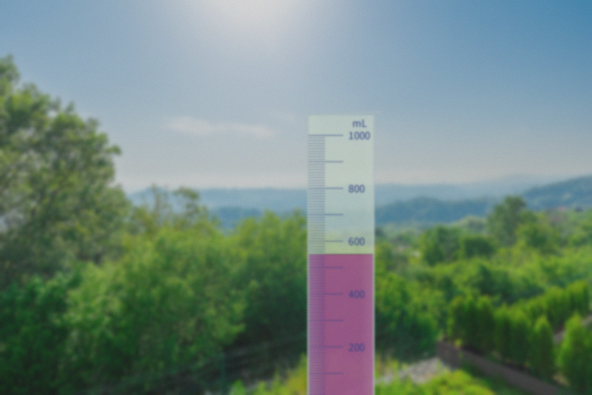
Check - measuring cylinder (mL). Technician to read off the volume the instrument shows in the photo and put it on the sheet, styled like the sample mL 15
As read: mL 550
